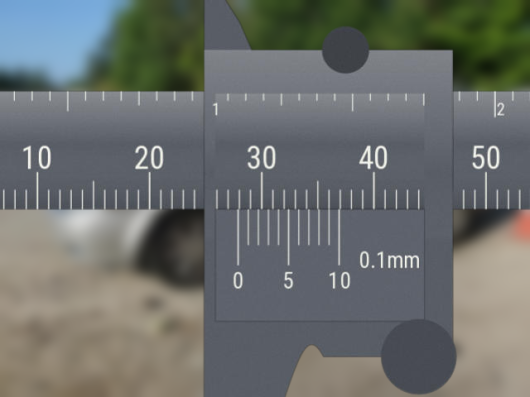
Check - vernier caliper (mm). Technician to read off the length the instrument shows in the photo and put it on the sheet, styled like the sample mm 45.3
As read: mm 27.9
